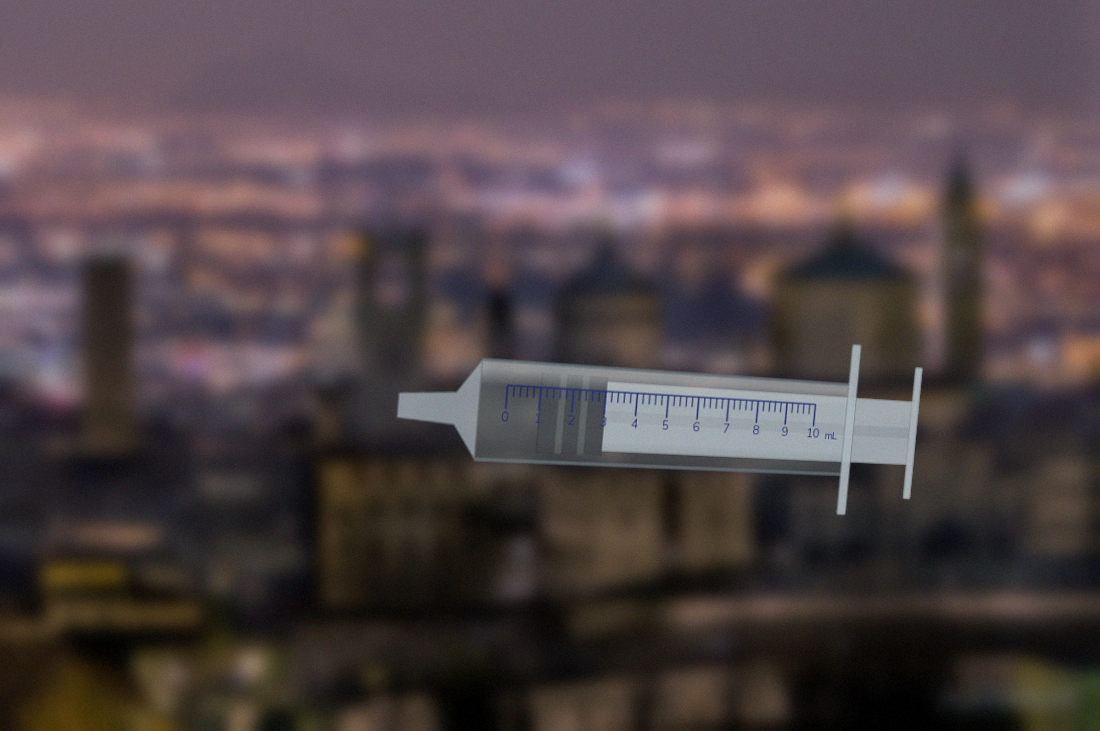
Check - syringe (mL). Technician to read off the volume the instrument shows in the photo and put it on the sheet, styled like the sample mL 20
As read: mL 1
